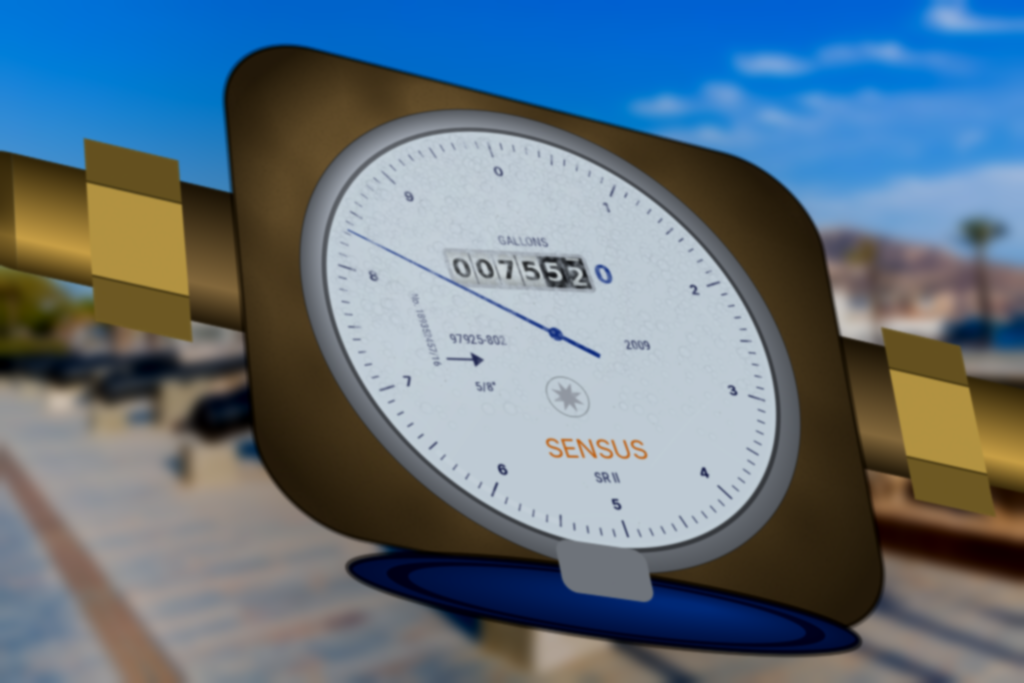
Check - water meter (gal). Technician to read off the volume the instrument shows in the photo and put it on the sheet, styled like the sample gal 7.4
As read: gal 75518.3
